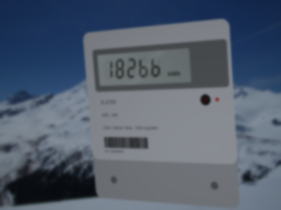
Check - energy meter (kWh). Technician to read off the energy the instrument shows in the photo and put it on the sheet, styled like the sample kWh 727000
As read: kWh 18266
